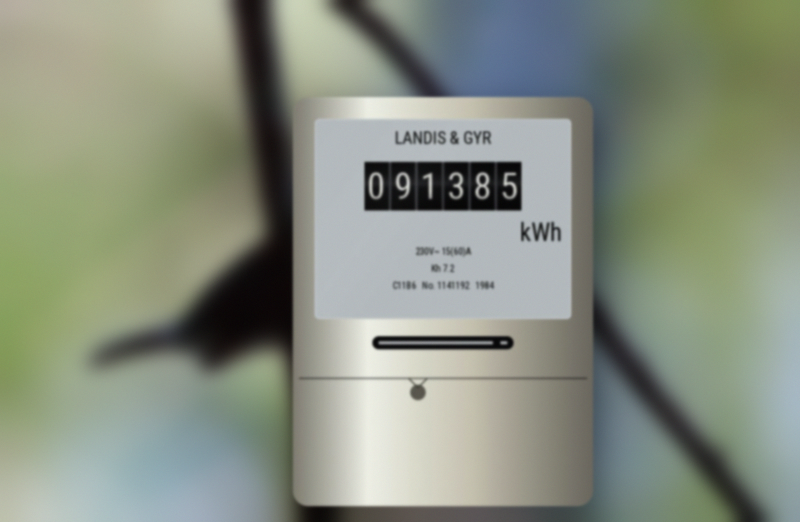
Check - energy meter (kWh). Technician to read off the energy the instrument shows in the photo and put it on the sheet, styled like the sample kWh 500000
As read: kWh 91385
